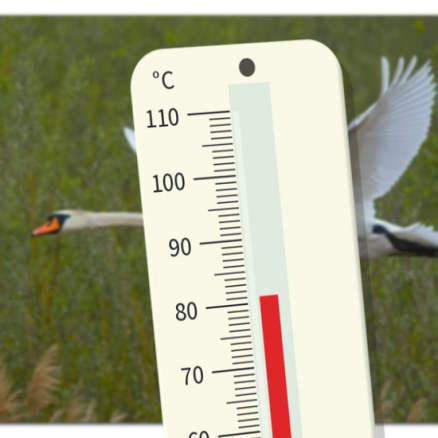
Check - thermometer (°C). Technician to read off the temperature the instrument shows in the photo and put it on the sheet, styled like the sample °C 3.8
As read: °C 81
